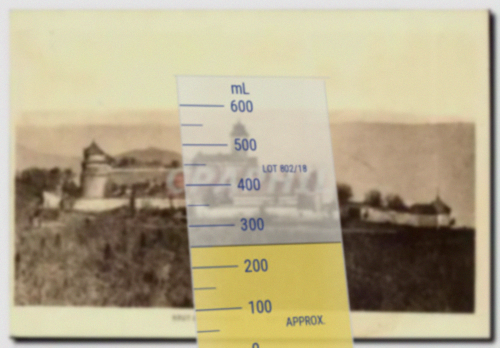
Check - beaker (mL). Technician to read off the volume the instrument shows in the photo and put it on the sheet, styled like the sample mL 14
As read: mL 250
